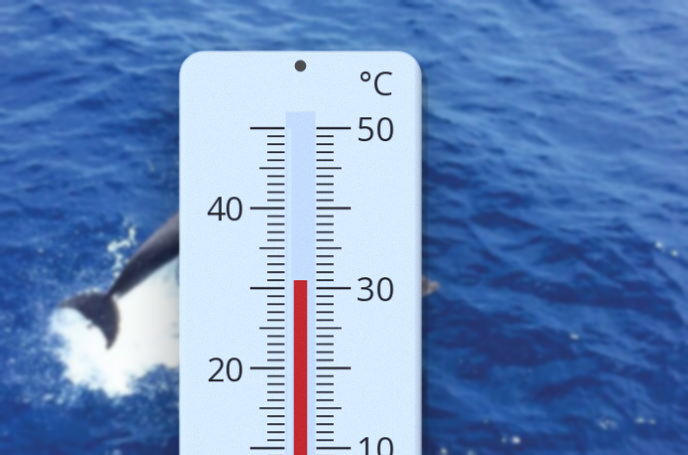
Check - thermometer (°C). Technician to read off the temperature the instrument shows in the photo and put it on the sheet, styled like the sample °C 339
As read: °C 31
